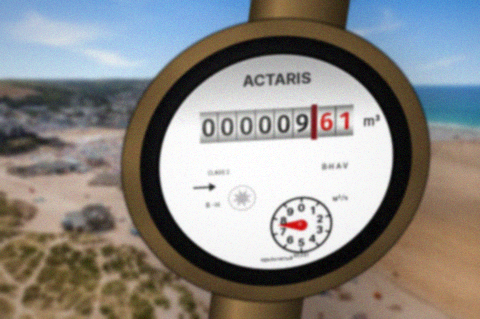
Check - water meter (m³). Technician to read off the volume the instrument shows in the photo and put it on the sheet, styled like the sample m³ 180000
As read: m³ 9.617
